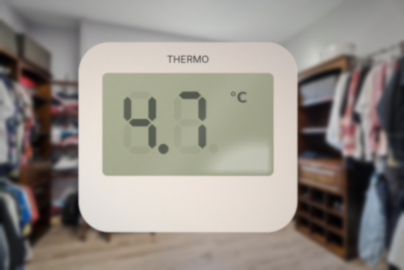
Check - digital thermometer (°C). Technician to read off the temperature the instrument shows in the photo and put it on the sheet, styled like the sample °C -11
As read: °C 4.7
